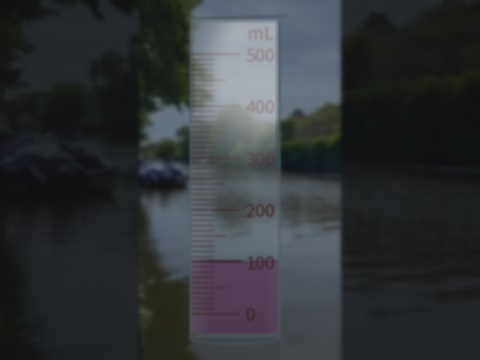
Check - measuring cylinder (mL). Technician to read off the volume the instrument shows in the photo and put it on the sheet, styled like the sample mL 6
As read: mL 100
